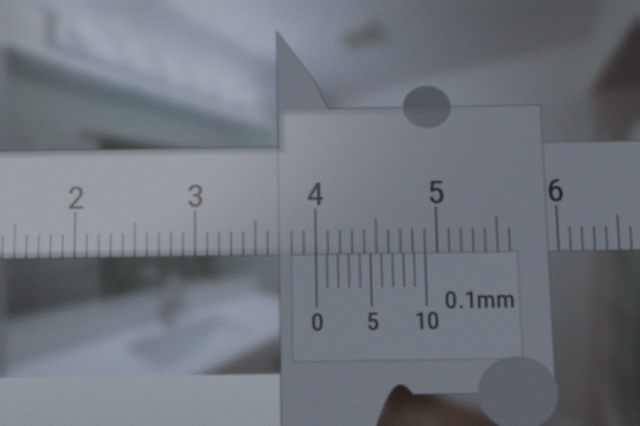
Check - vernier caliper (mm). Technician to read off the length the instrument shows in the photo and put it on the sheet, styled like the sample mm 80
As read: mm 40.0
